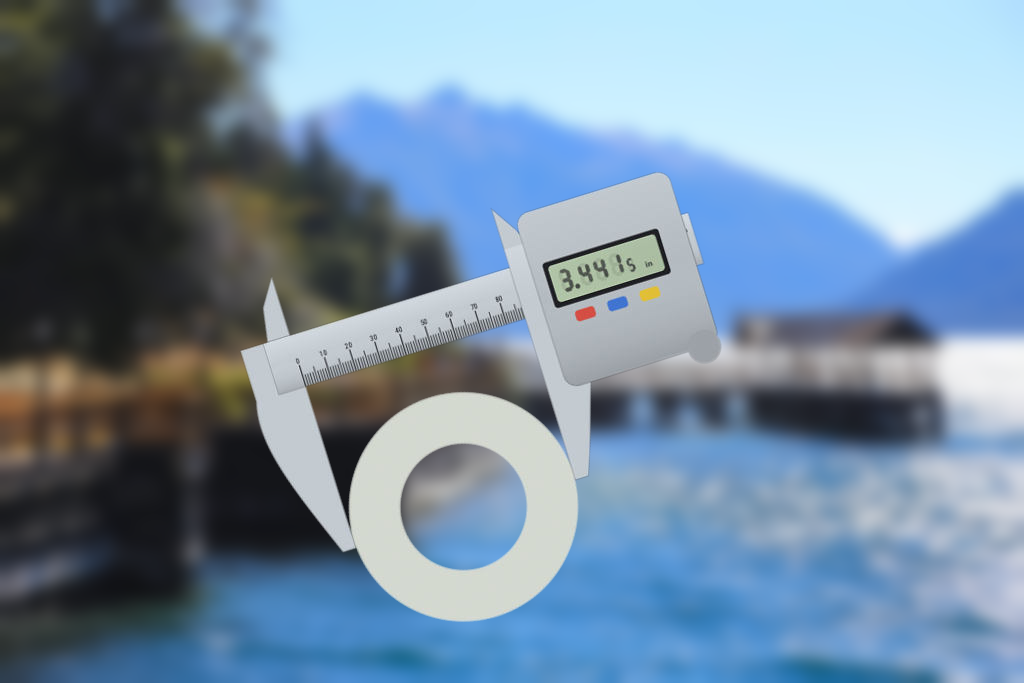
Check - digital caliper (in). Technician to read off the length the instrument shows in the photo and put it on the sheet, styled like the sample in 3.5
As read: in 3.4415
